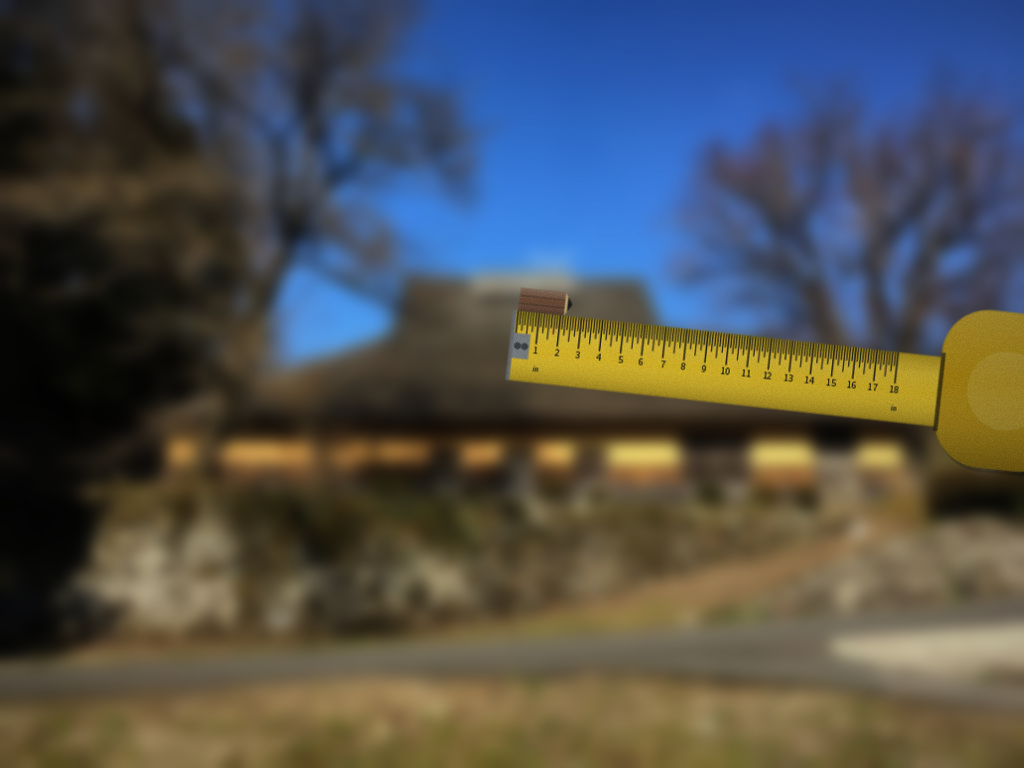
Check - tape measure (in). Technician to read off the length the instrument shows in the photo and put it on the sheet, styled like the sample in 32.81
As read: in 2.5
